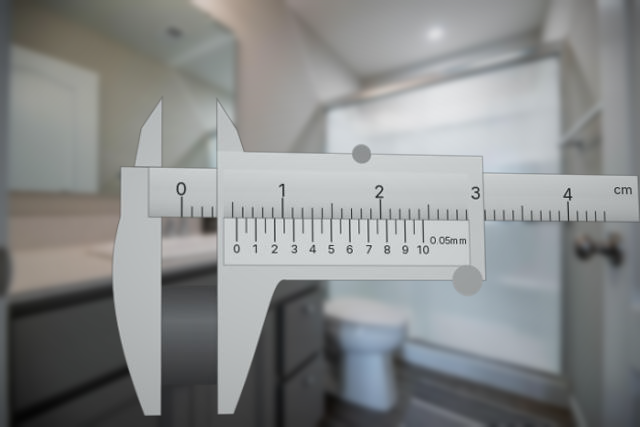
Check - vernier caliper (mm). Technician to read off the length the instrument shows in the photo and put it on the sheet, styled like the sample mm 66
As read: mm 5.4
